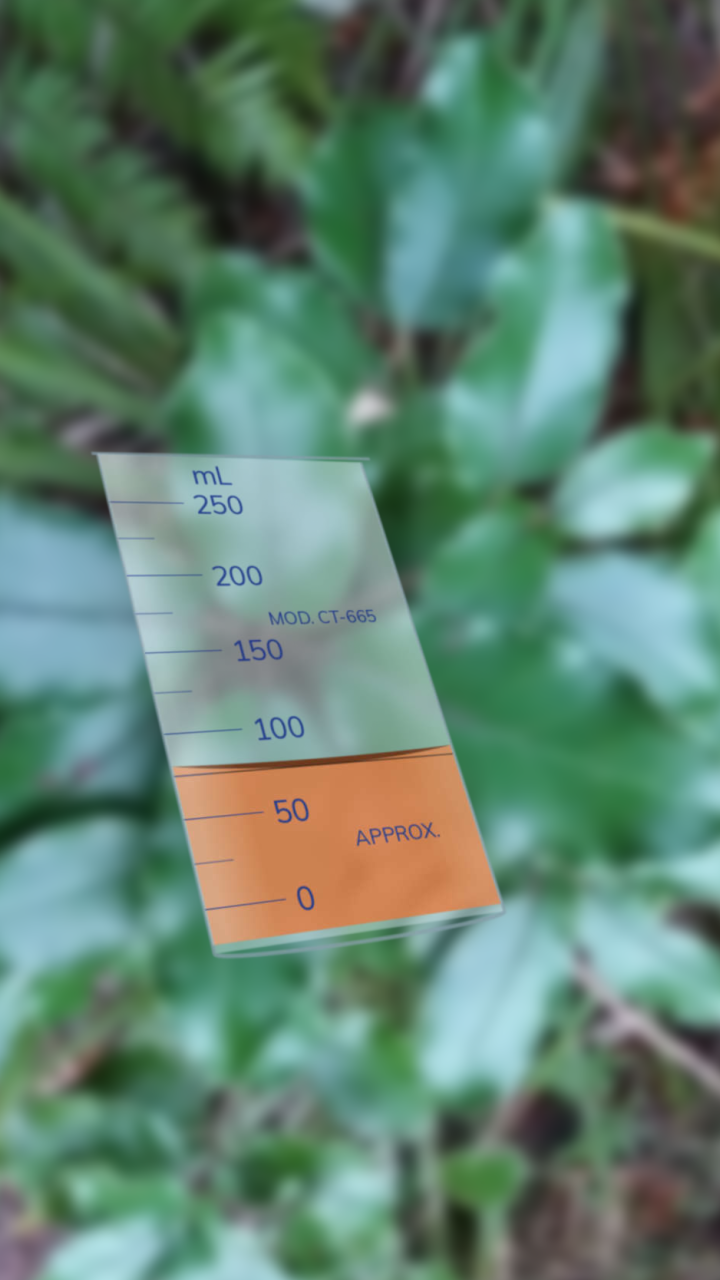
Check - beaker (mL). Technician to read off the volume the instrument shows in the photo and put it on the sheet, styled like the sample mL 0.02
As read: mL 75
